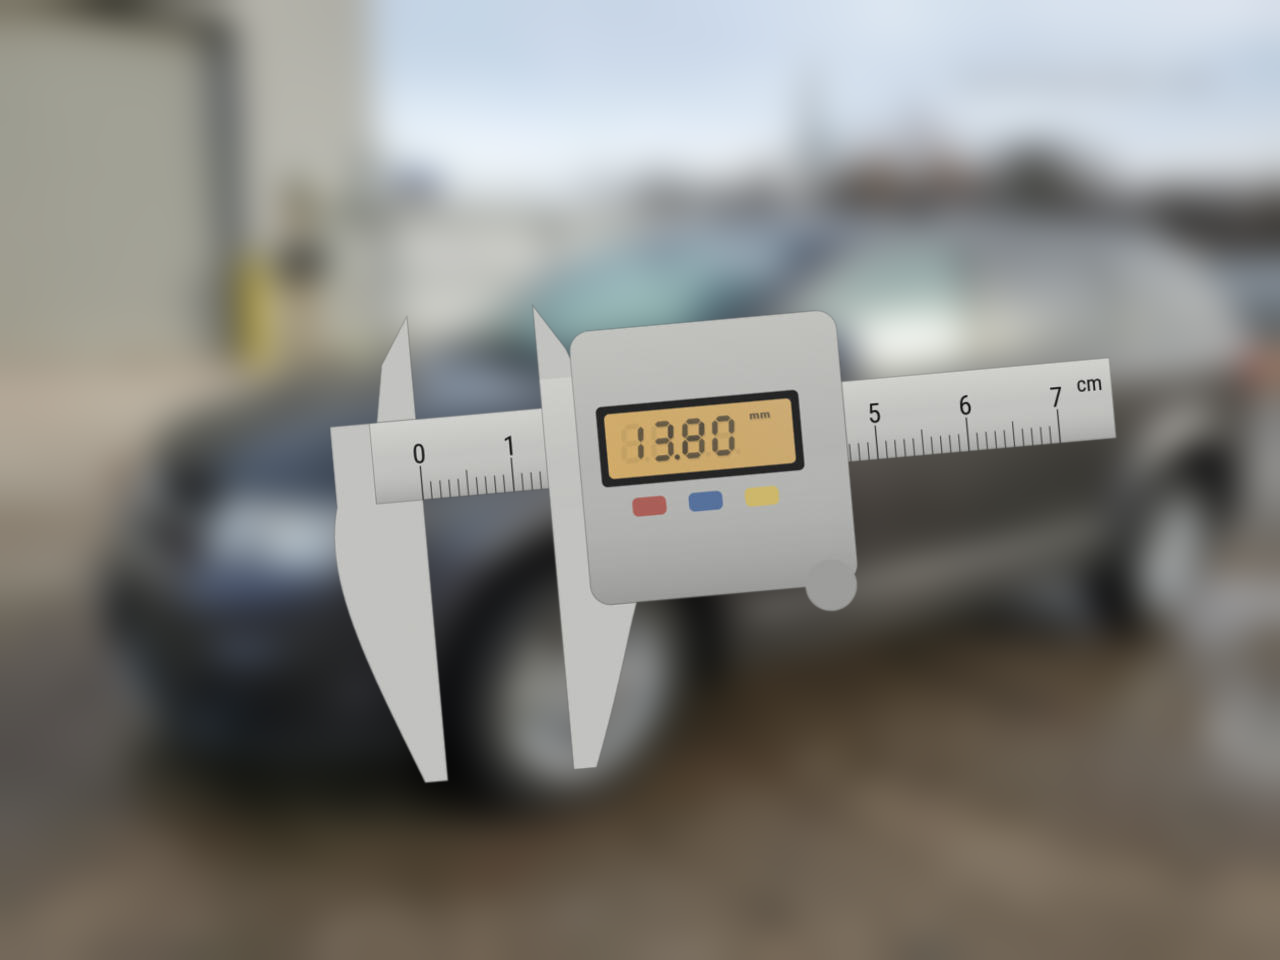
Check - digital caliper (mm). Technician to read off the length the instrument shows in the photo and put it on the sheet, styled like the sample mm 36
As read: mm 13.80
